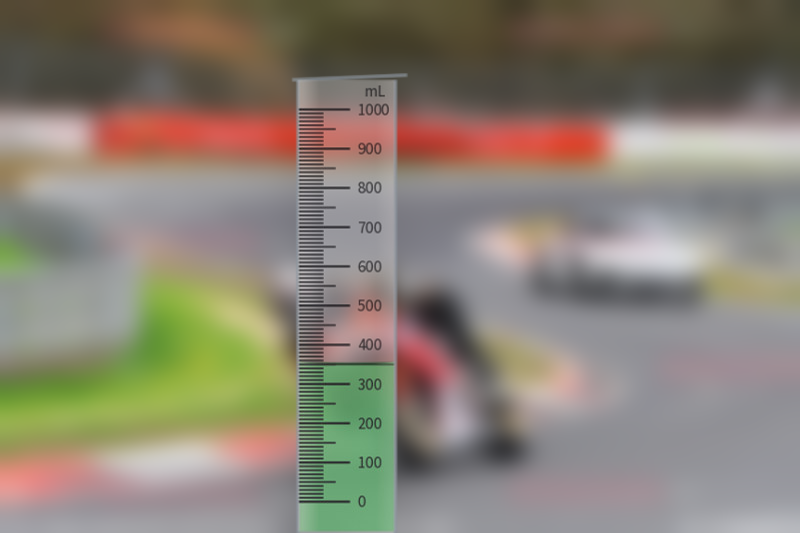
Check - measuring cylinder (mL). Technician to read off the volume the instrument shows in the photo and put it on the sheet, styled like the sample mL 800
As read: mL 350
